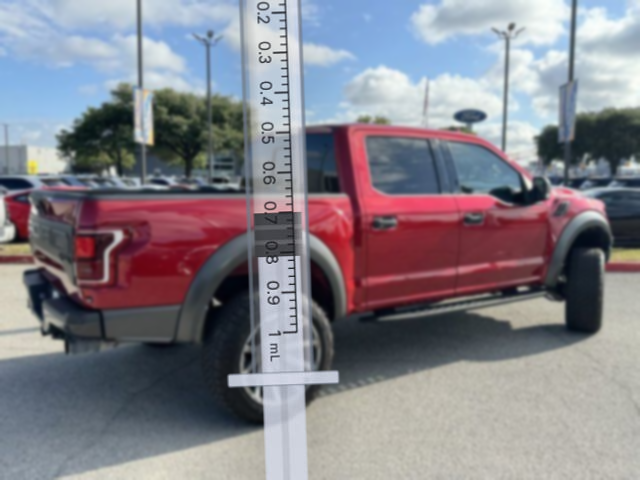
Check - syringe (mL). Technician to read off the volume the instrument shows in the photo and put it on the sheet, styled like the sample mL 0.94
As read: mL 0.7
